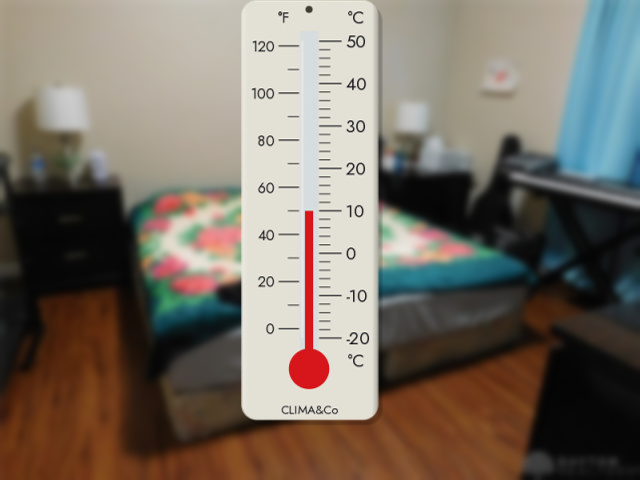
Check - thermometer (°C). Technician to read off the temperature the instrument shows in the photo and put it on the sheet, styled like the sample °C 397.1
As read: °C 10
